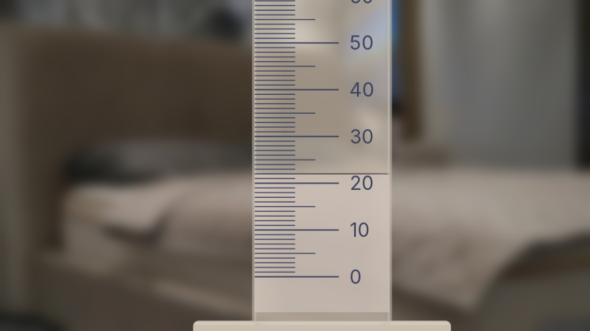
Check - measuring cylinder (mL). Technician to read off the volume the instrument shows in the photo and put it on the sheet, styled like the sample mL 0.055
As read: mL 22
